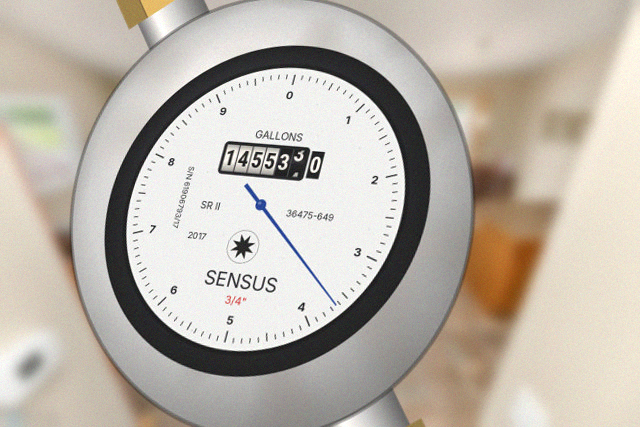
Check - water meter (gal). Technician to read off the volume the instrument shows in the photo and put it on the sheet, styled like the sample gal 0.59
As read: gal 1455333.6
